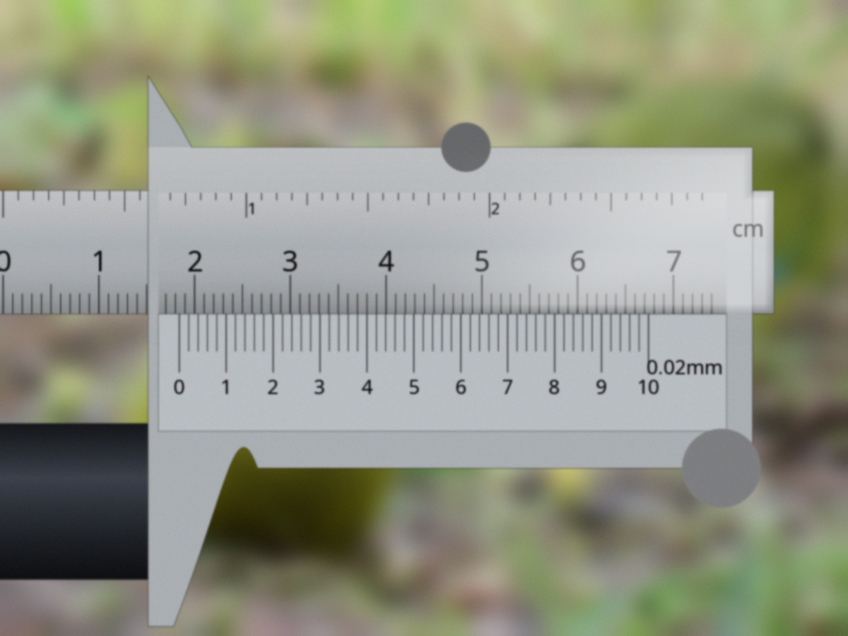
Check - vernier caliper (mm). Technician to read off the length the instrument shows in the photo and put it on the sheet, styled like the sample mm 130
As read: mm 18.4
